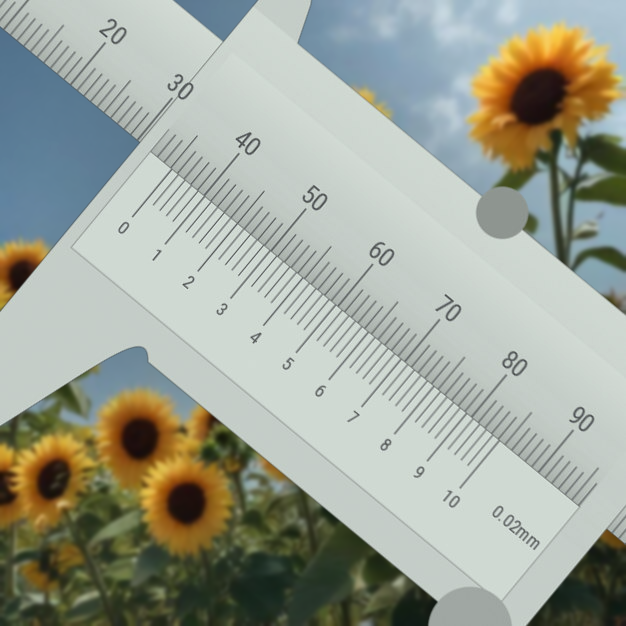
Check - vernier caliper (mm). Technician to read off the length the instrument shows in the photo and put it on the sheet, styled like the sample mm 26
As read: mm 35.2
